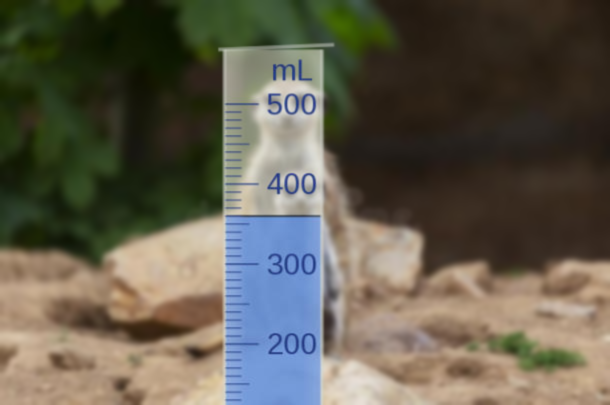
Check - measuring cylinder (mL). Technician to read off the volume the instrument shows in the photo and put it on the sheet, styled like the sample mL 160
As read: mL 360
